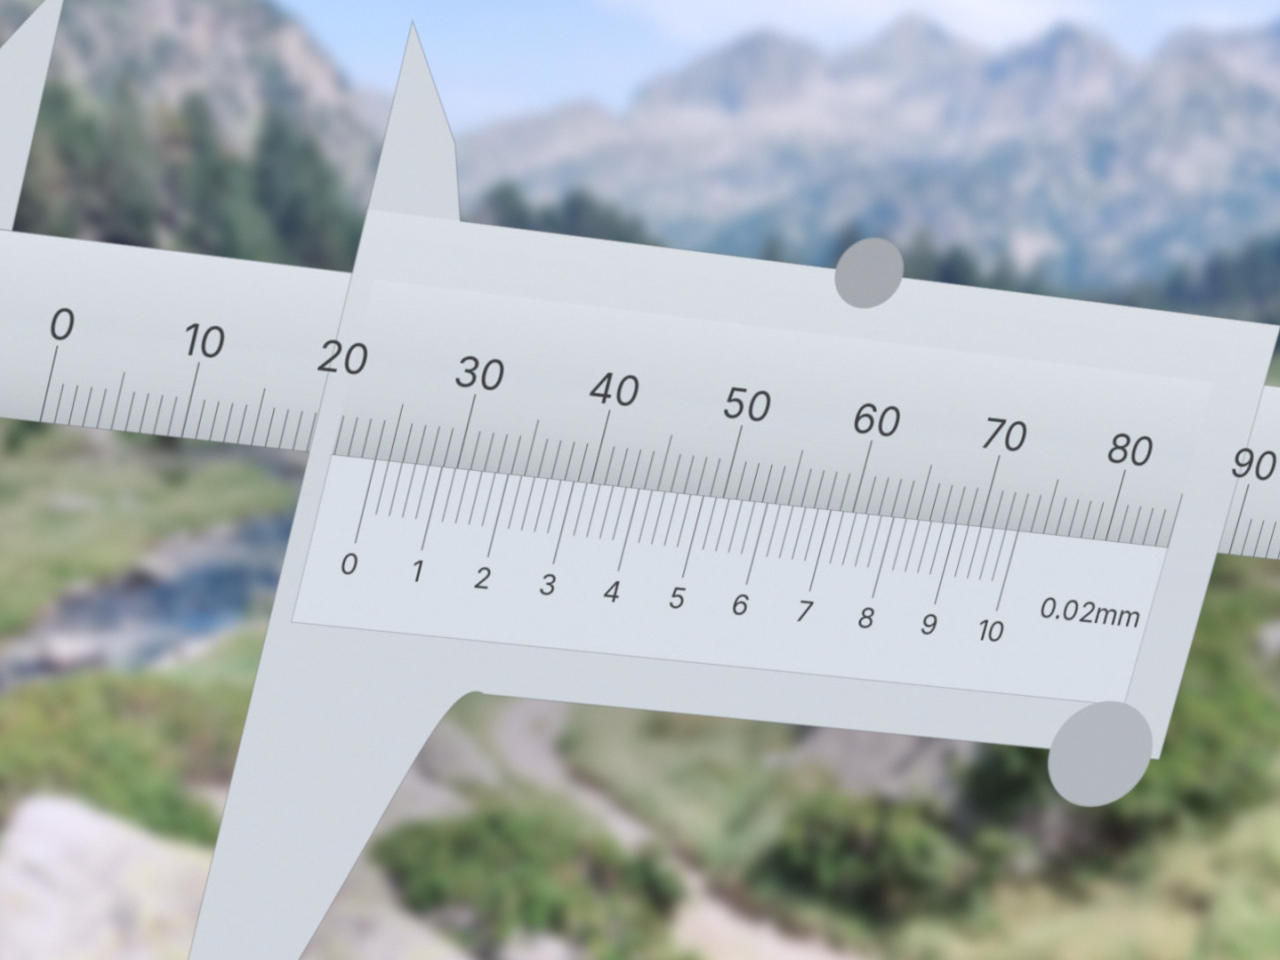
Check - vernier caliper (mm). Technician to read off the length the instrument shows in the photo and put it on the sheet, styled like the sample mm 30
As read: mm 24.0
